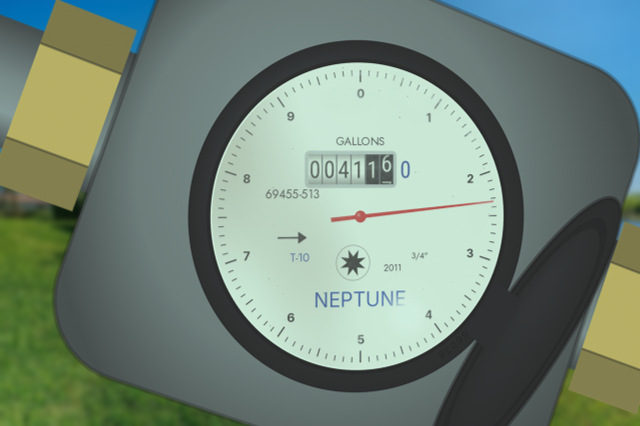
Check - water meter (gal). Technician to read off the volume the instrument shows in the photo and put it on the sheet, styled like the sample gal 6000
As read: gal 41162.3
